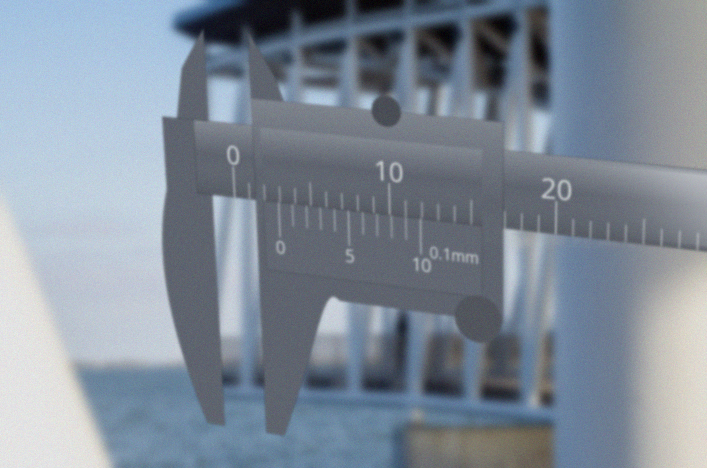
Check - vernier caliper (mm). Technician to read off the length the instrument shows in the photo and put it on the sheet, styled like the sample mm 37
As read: mm 2.9
